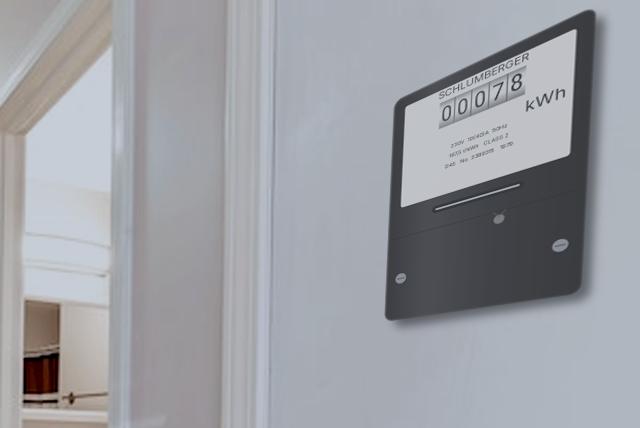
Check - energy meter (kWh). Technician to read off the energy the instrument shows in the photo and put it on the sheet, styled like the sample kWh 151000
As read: kWh 78
